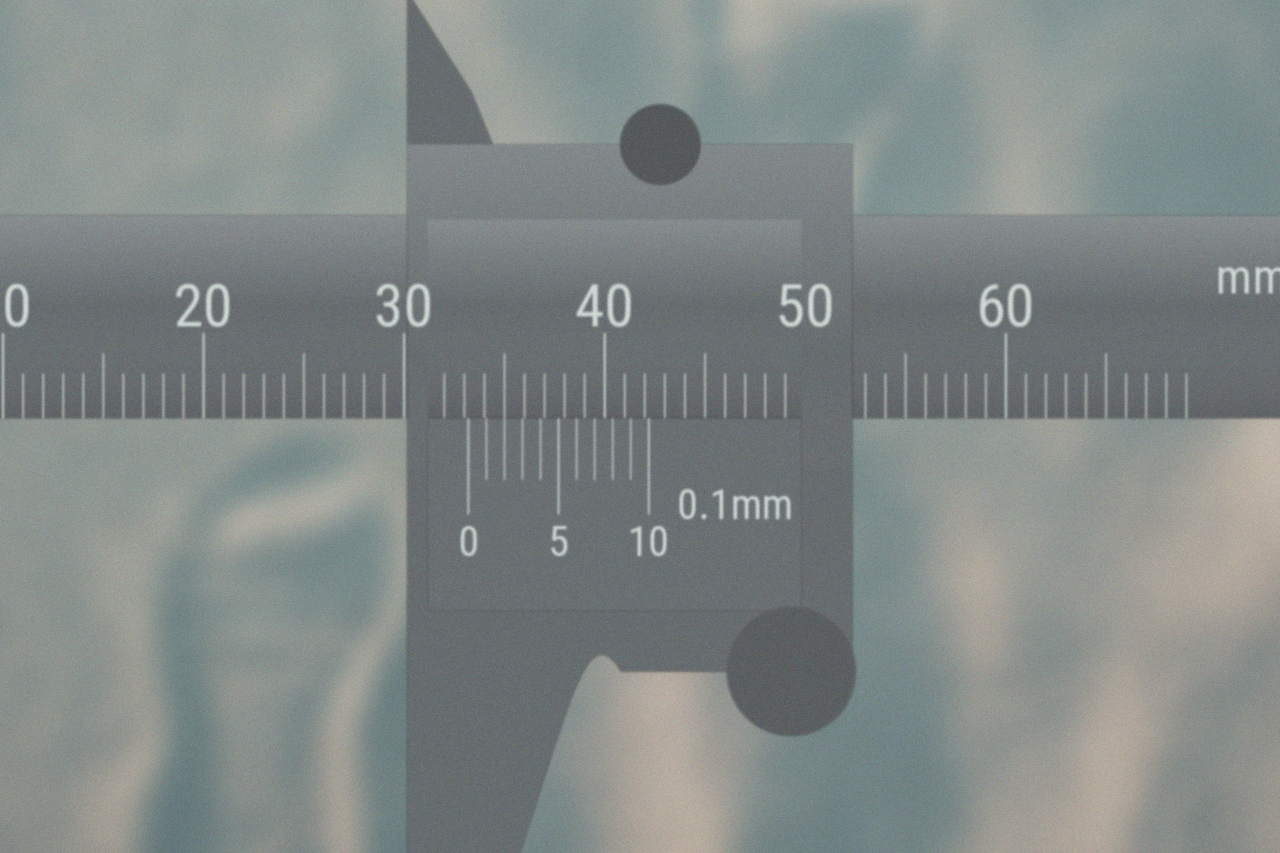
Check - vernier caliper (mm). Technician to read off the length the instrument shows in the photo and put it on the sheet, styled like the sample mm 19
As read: mm 33.2
